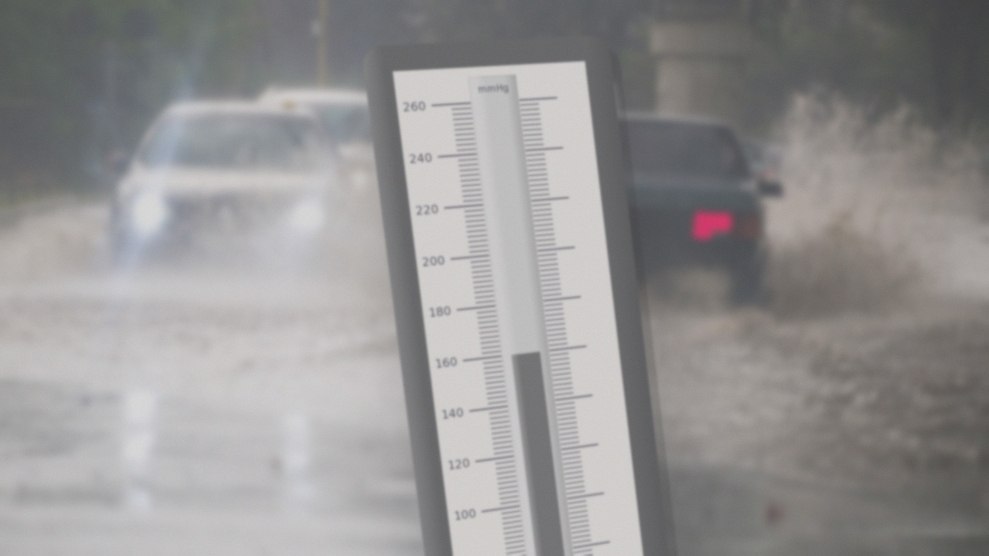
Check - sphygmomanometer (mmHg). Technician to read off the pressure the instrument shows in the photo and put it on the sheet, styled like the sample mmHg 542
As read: mmHg 160
